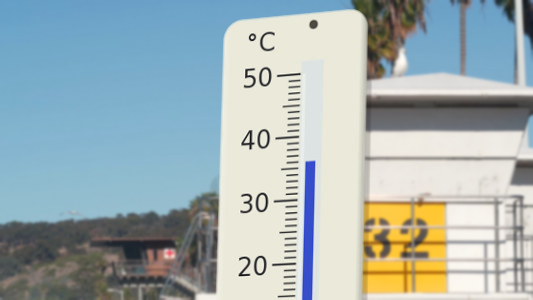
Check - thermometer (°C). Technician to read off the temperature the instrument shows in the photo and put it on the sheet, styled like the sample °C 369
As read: °C 36
